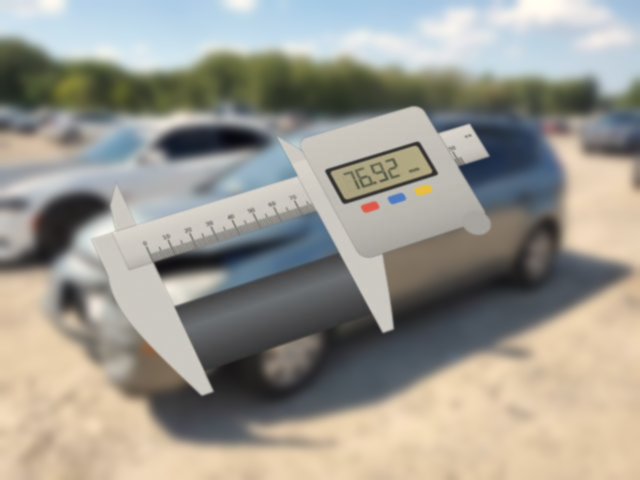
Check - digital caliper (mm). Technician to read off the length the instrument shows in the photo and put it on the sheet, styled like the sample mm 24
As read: mm 76.92
